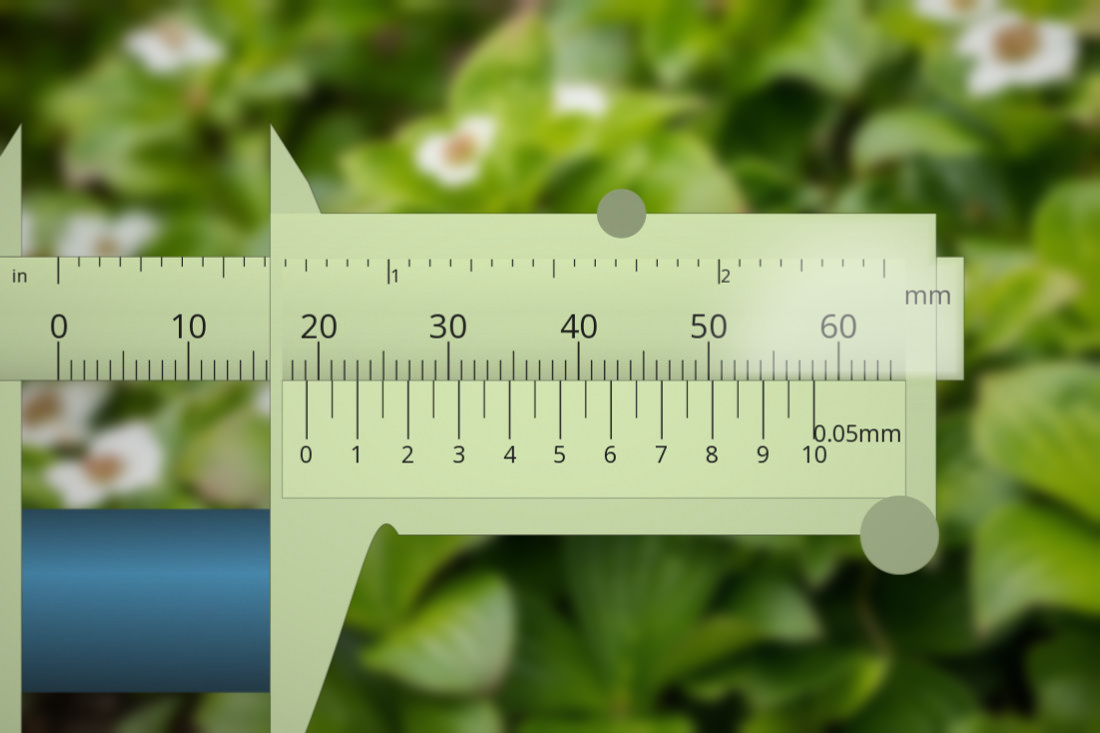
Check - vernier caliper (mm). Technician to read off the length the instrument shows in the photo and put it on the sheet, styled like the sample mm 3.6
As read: mm 19.1
